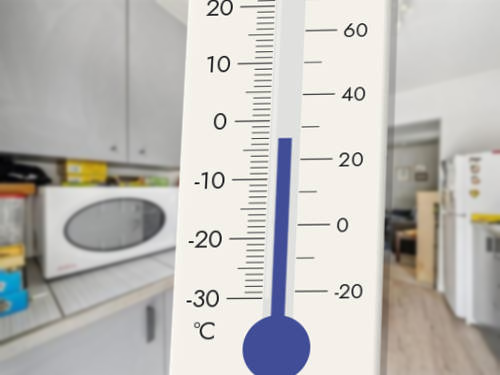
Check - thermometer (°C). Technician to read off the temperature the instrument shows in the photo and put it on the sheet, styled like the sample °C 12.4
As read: °C -3
